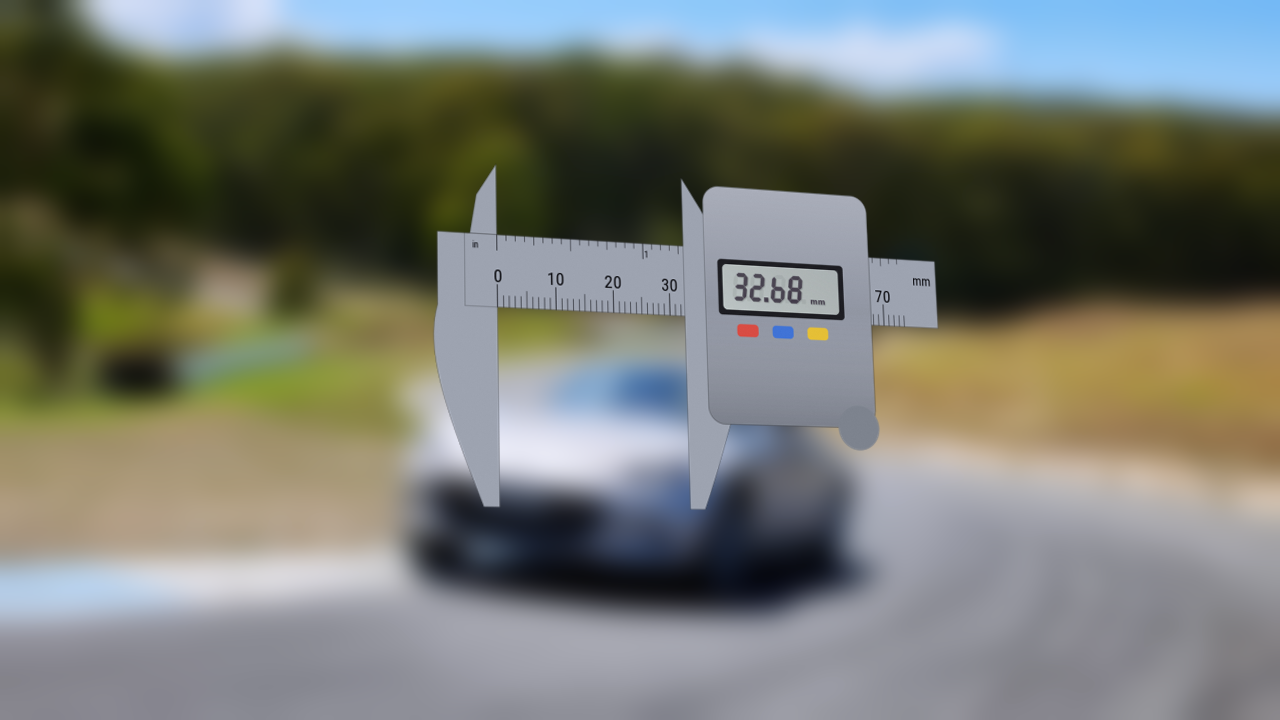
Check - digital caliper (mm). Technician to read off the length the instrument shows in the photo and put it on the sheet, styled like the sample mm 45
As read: mm 32.68
